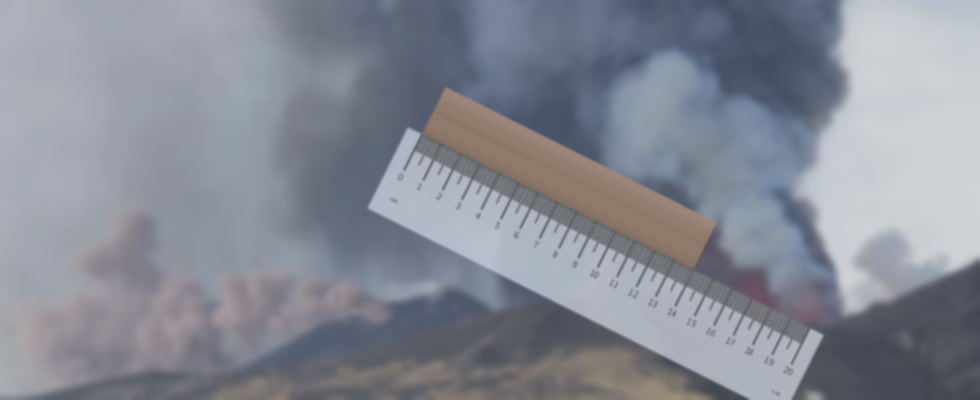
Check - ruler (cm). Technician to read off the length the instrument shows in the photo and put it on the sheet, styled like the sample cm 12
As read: cm 14
